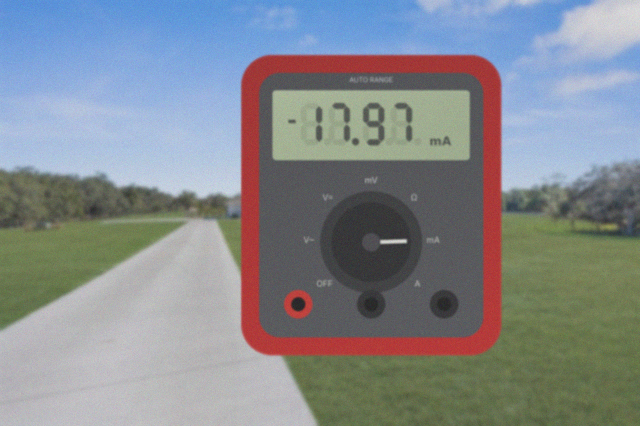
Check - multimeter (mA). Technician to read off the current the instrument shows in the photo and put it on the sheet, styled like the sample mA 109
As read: mA -17.97
